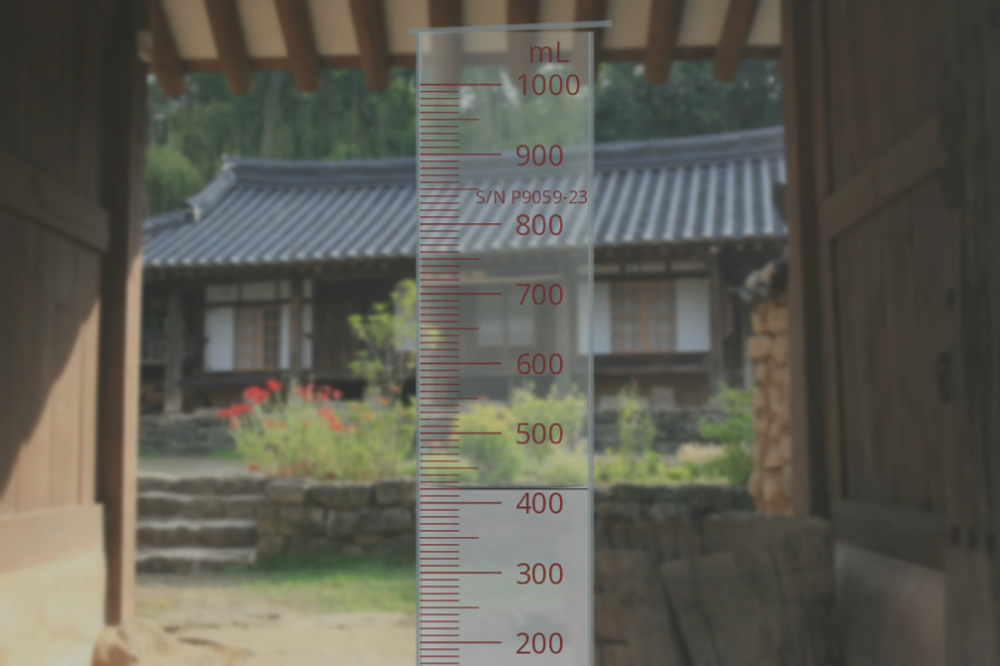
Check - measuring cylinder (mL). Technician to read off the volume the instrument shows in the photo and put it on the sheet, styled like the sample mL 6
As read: mL 420
